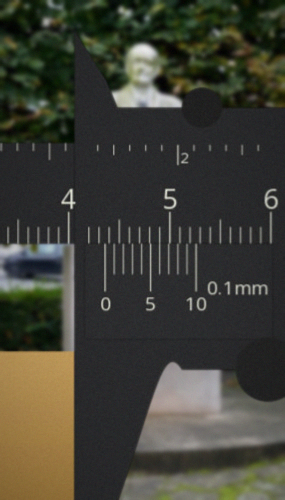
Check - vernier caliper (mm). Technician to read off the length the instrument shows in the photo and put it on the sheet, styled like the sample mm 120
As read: mm 43.6
